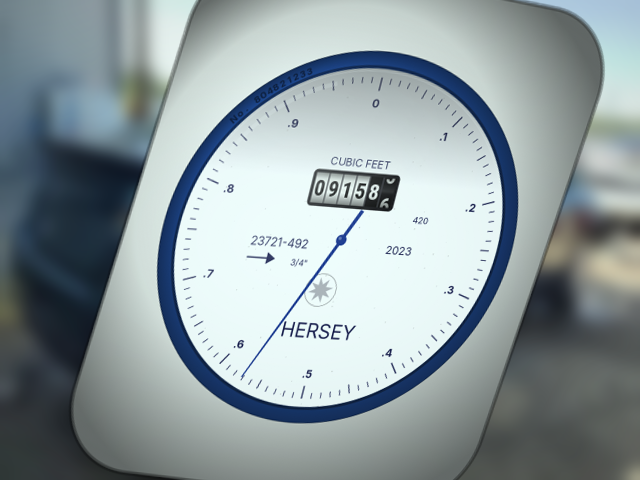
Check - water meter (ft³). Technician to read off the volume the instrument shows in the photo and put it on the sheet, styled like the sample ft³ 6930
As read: ft³ 91585.57
